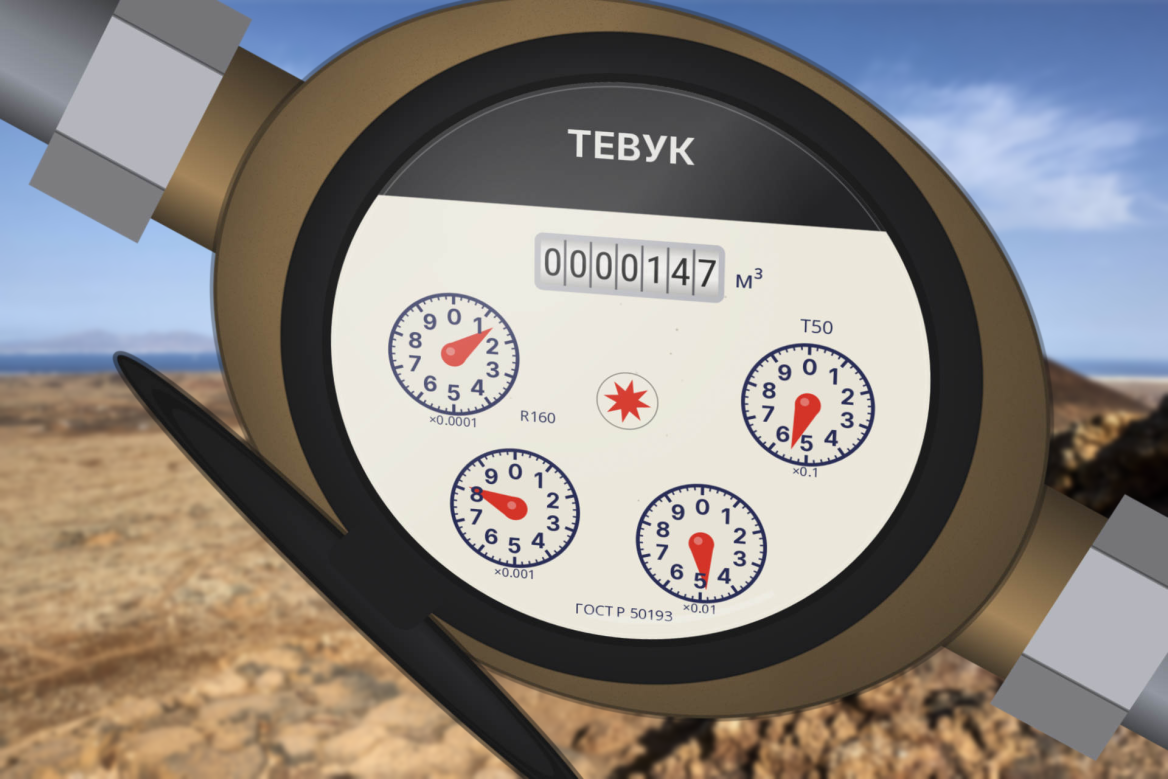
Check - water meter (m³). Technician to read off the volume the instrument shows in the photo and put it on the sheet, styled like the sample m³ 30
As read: m³ 147.5481
